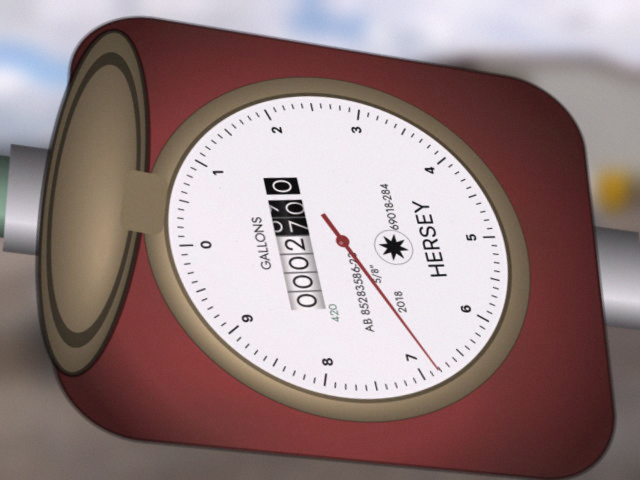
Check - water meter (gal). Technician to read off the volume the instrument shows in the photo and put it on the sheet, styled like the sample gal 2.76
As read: gal 2696.8
